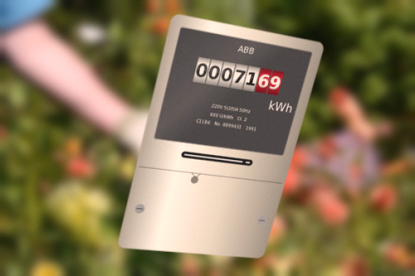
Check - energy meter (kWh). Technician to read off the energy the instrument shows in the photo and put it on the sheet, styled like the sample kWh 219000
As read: kWh 71.69
